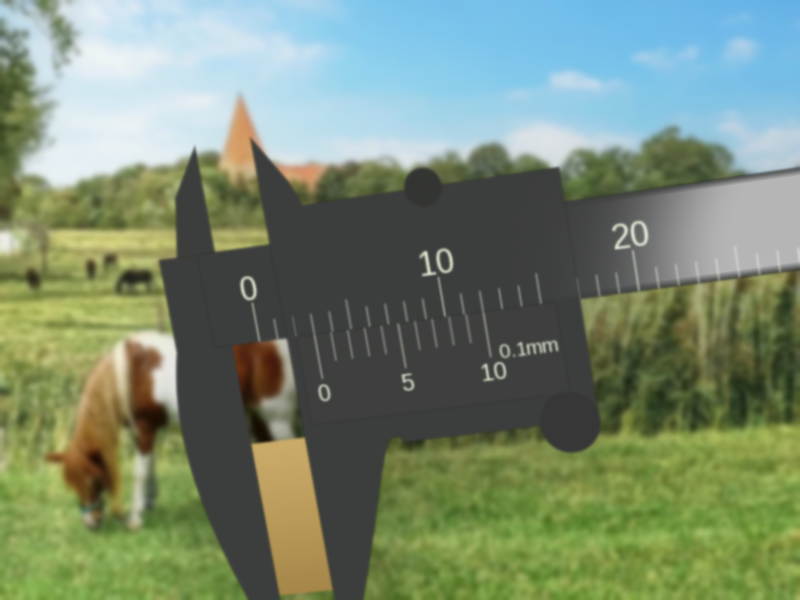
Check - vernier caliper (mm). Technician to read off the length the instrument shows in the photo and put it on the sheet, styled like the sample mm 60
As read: mm 3.0
